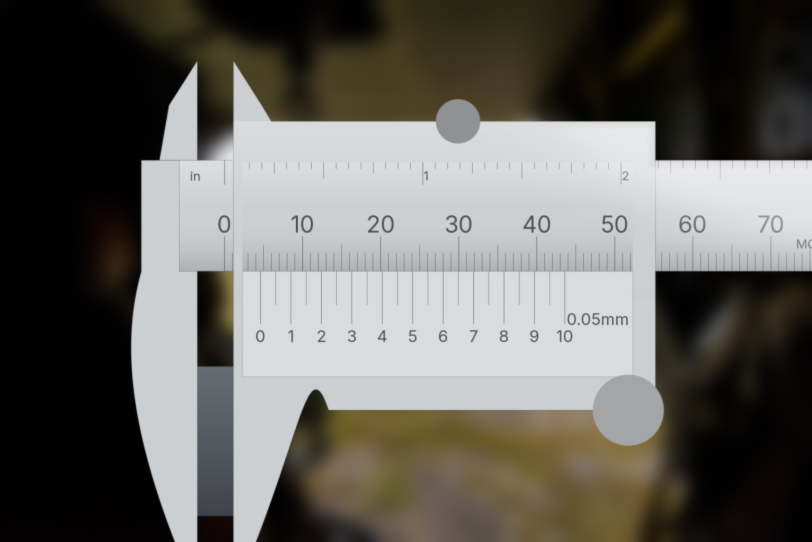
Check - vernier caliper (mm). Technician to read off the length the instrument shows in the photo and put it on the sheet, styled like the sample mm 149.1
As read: mm 4.6
